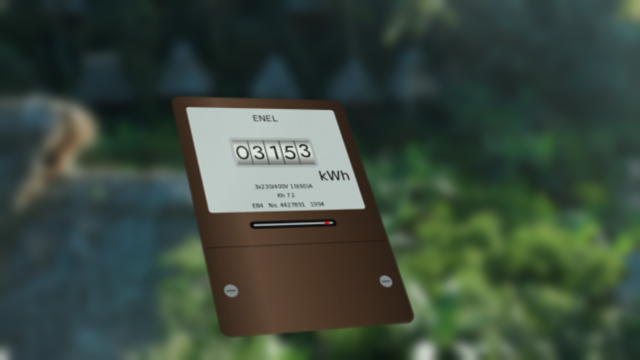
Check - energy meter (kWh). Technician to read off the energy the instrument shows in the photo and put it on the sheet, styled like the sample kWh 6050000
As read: kWh 3153
